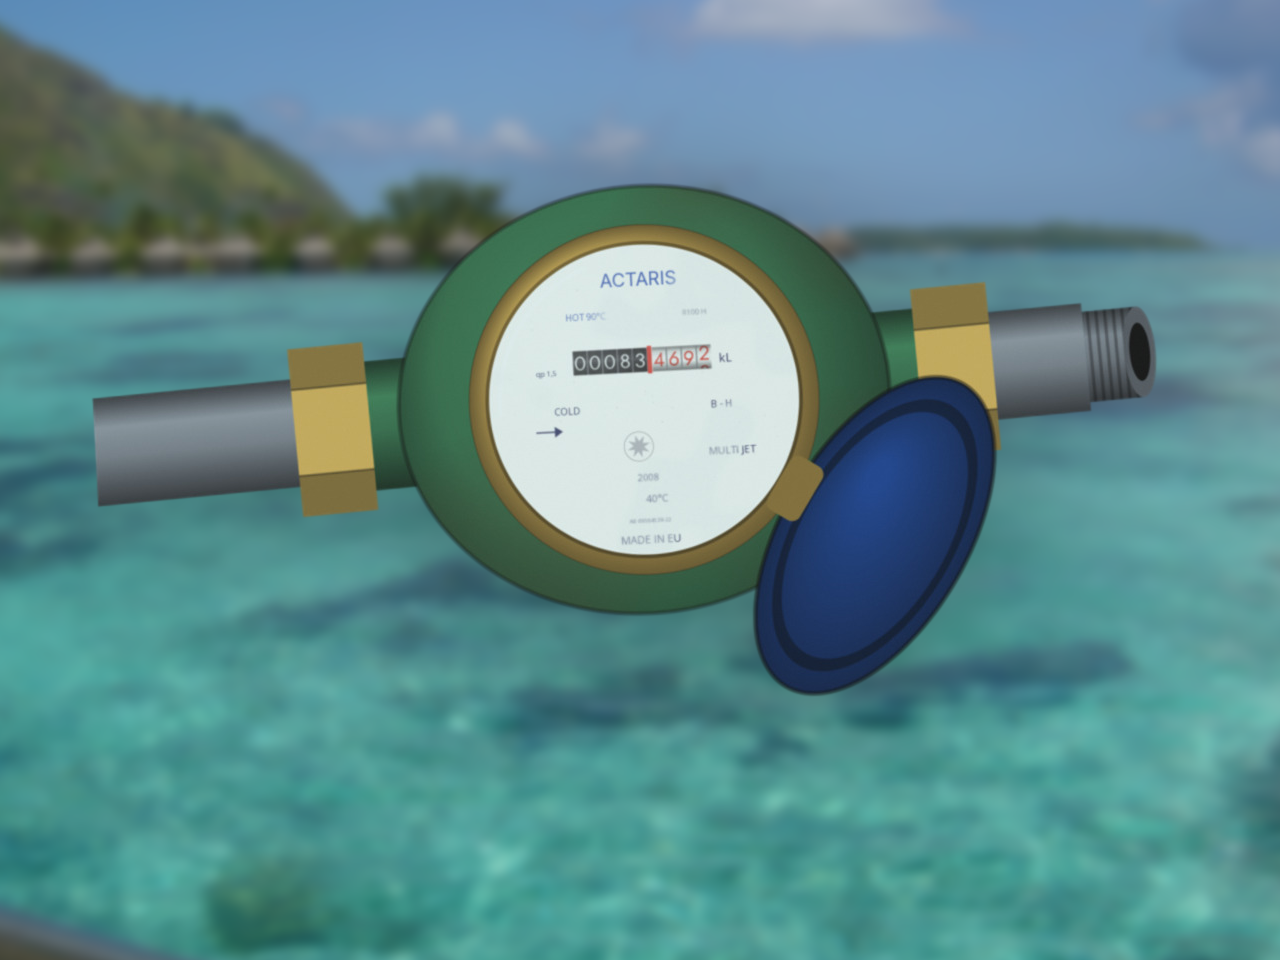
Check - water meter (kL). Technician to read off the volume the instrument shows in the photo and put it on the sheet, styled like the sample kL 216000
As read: kL 83.4692
